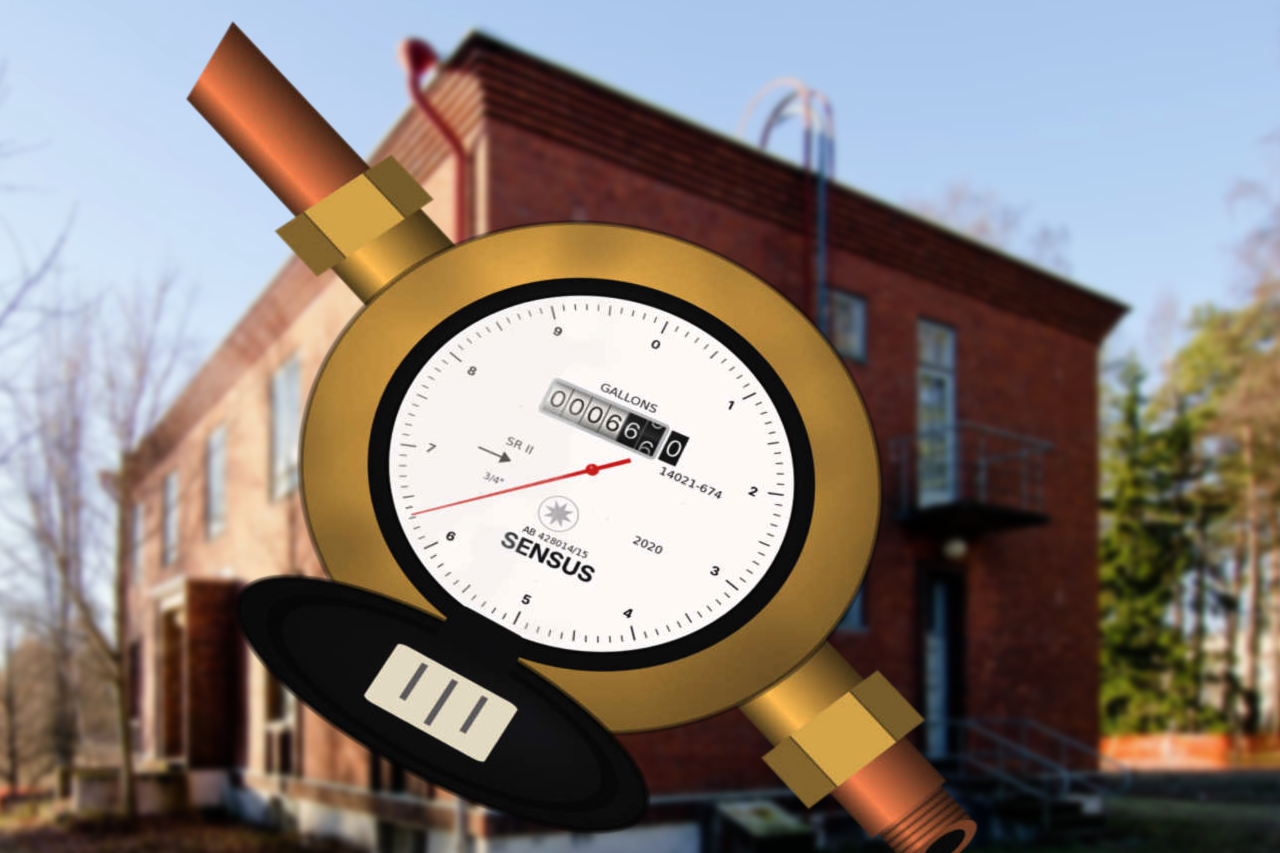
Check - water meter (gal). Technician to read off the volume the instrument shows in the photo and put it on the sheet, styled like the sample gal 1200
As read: gal 6656.3
